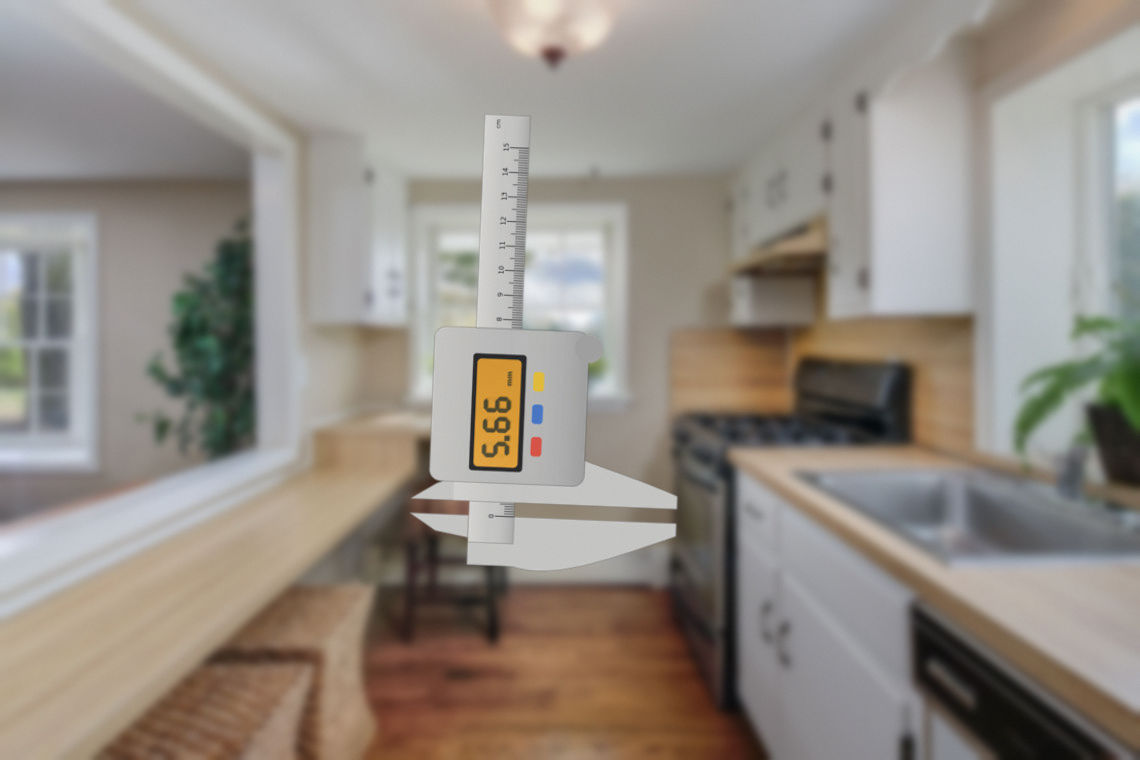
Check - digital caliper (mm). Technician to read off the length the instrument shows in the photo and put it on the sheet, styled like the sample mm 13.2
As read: mm 5.66
